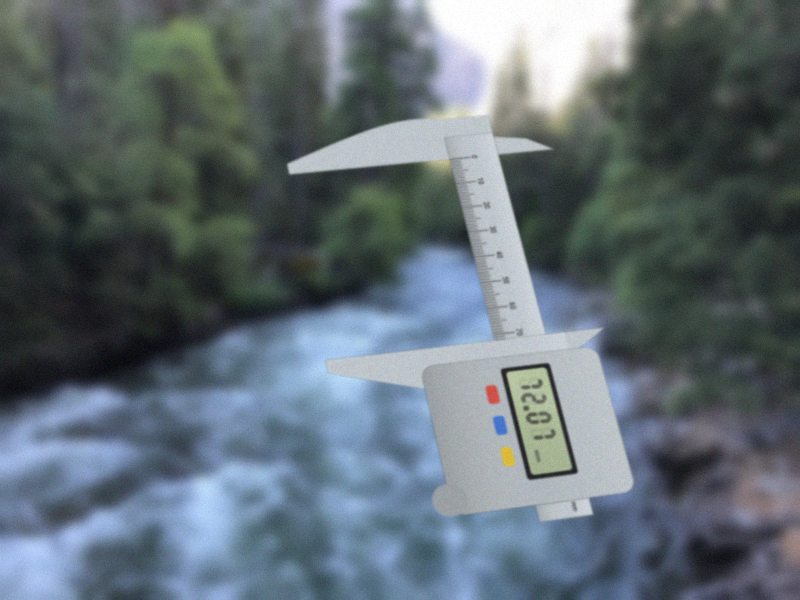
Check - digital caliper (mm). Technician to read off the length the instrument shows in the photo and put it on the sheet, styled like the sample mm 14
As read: mm 72.07
